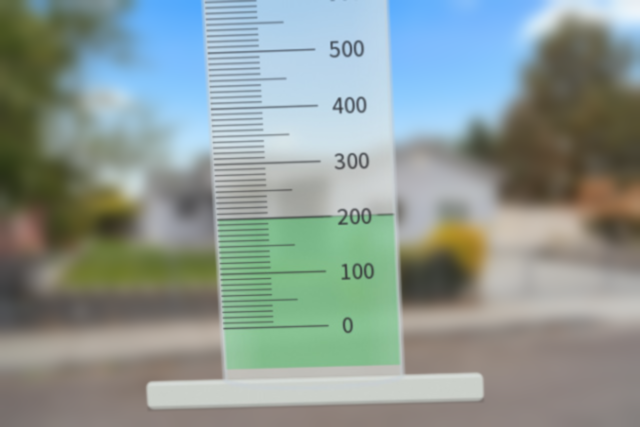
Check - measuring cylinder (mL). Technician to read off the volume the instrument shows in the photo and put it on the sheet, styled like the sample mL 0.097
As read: mL 200
